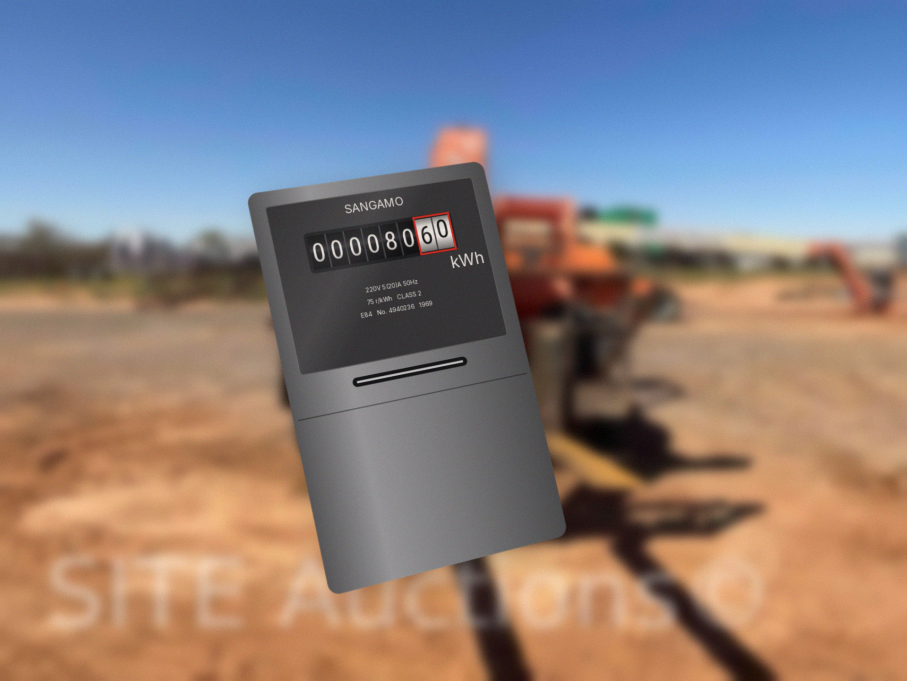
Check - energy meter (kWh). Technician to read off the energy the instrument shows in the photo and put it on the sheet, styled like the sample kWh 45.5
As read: kWh 80.60
